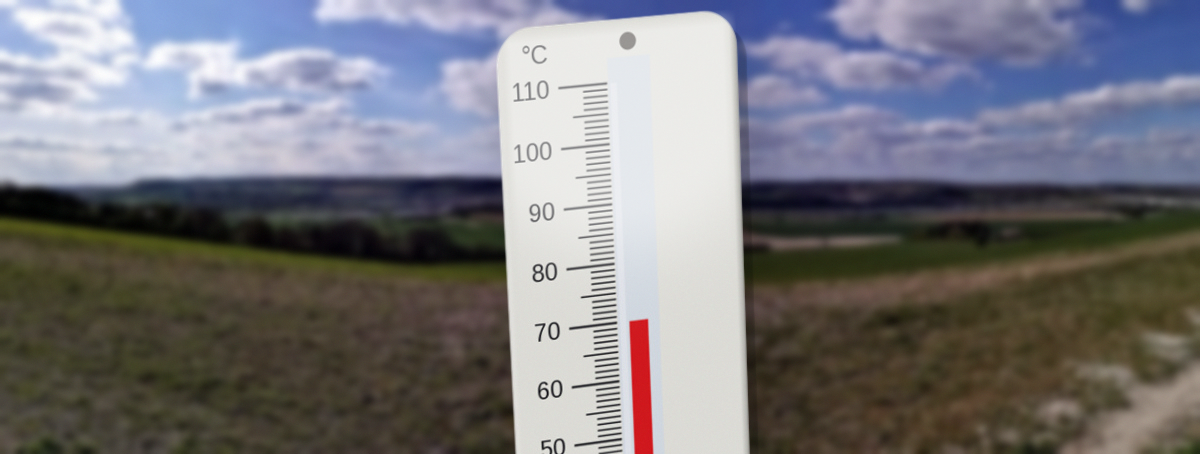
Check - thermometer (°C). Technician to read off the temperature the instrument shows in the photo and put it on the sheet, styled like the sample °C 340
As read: °C 70
